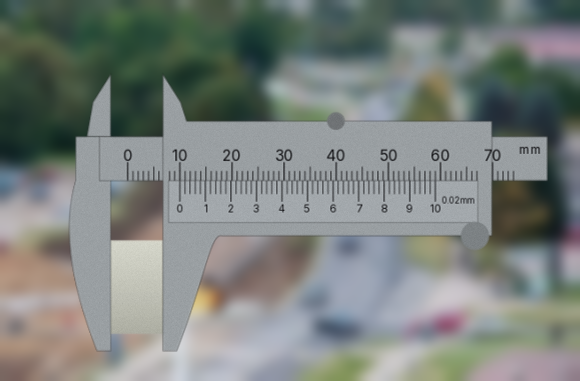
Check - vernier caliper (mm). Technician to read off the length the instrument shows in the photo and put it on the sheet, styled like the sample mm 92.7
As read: mm 10.0
